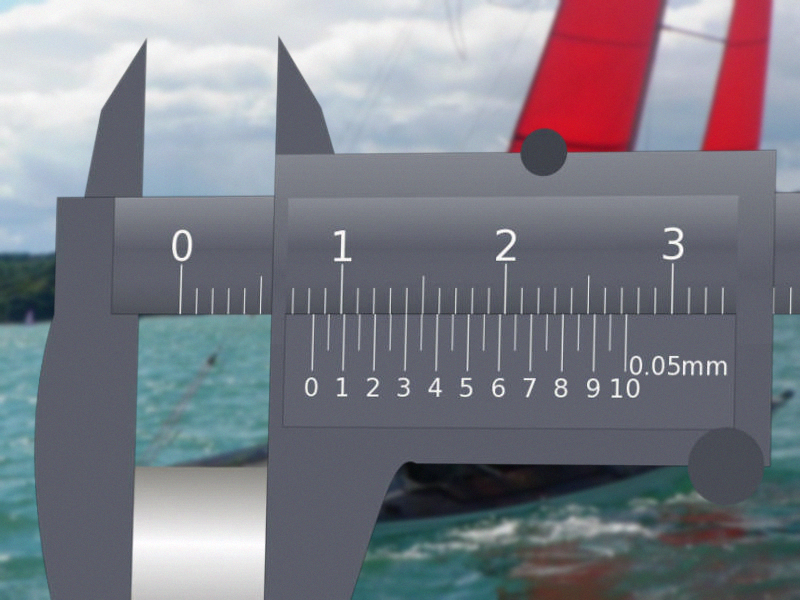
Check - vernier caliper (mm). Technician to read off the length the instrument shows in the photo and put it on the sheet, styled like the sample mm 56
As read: mm 8.3
